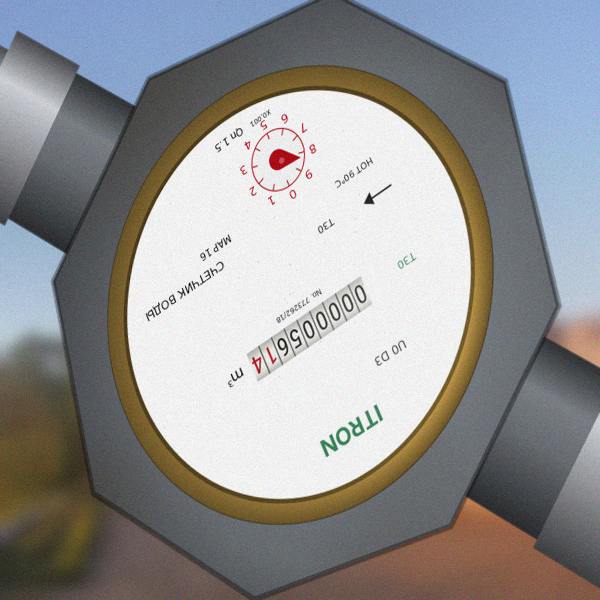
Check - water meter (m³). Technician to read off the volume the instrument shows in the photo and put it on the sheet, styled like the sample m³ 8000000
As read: m³ 56.148
